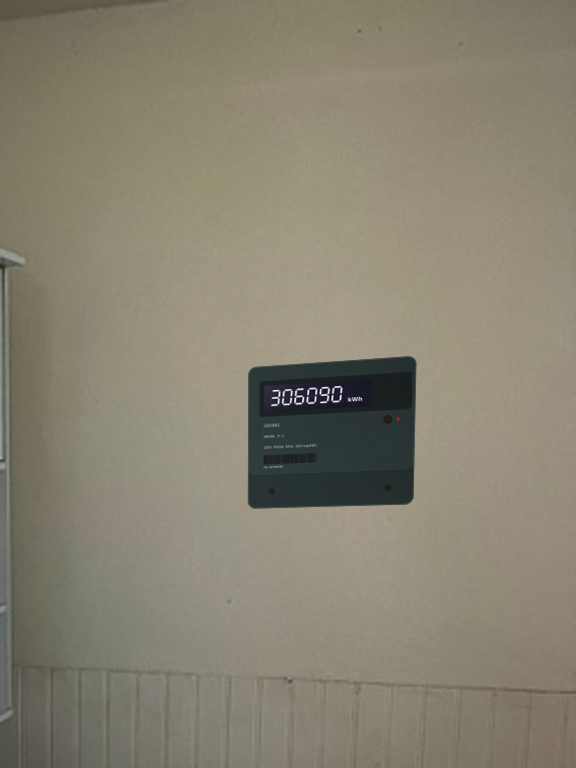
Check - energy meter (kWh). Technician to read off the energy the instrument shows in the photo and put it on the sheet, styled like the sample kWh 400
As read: kWh 306090
